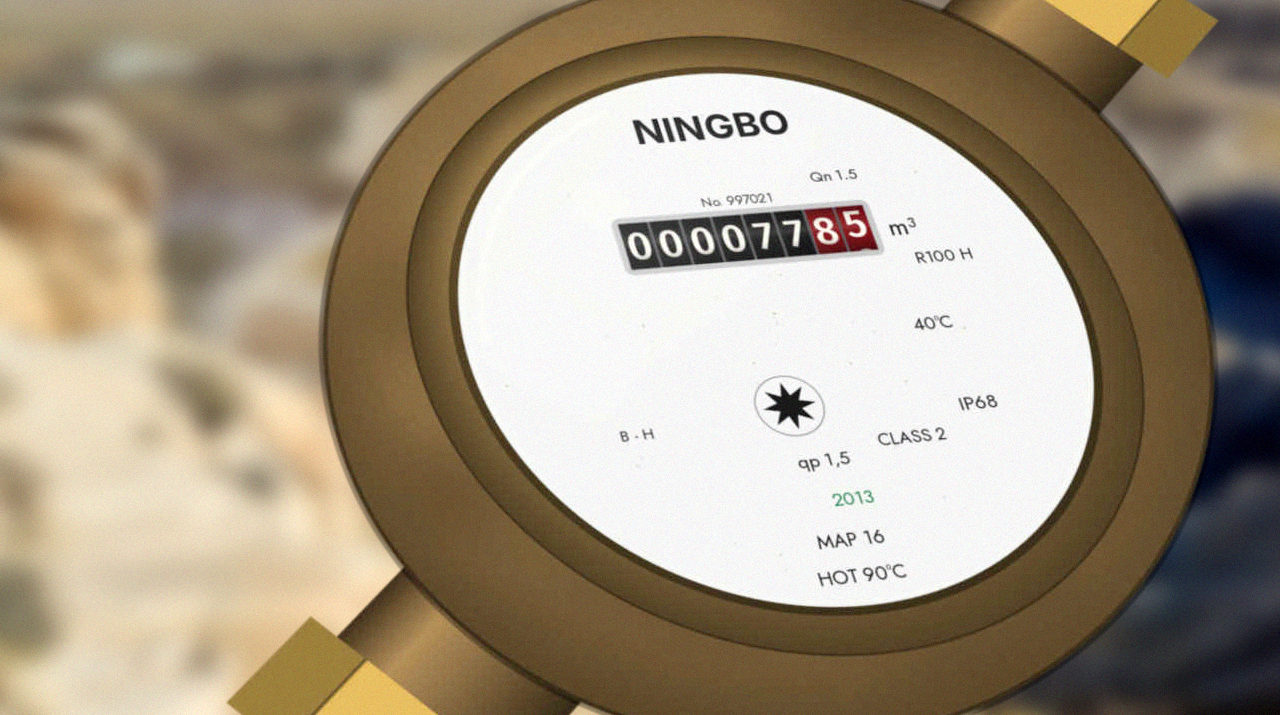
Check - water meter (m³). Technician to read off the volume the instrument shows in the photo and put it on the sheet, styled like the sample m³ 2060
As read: m³ 77.85
